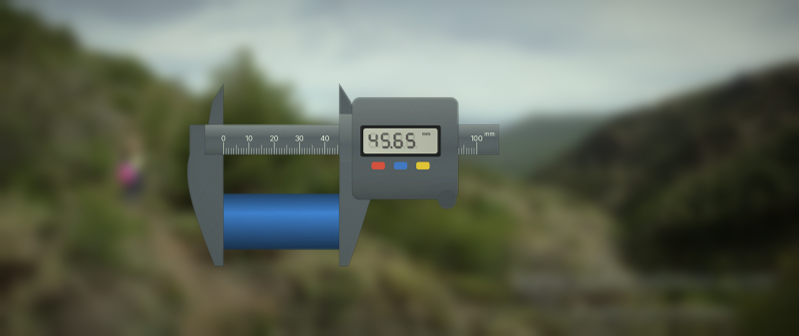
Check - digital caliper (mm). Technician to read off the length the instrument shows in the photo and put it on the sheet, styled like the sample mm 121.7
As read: mm 45.65
